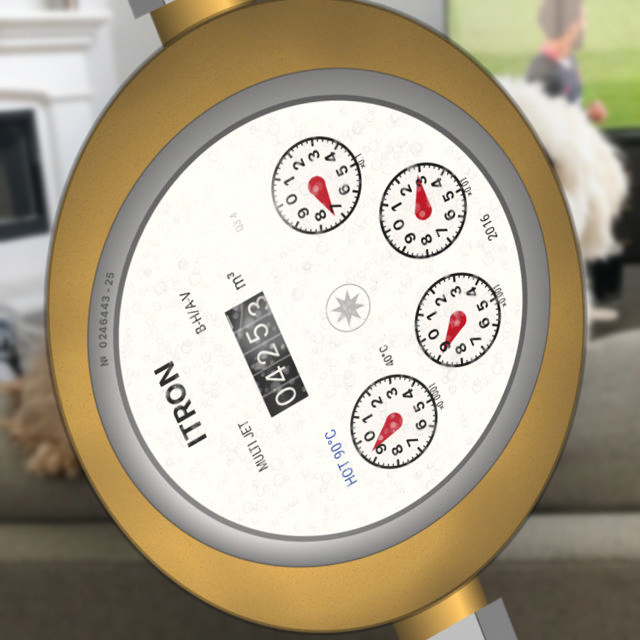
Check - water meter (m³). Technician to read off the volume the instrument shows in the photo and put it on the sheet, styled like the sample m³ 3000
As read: m³ 4252.7289
